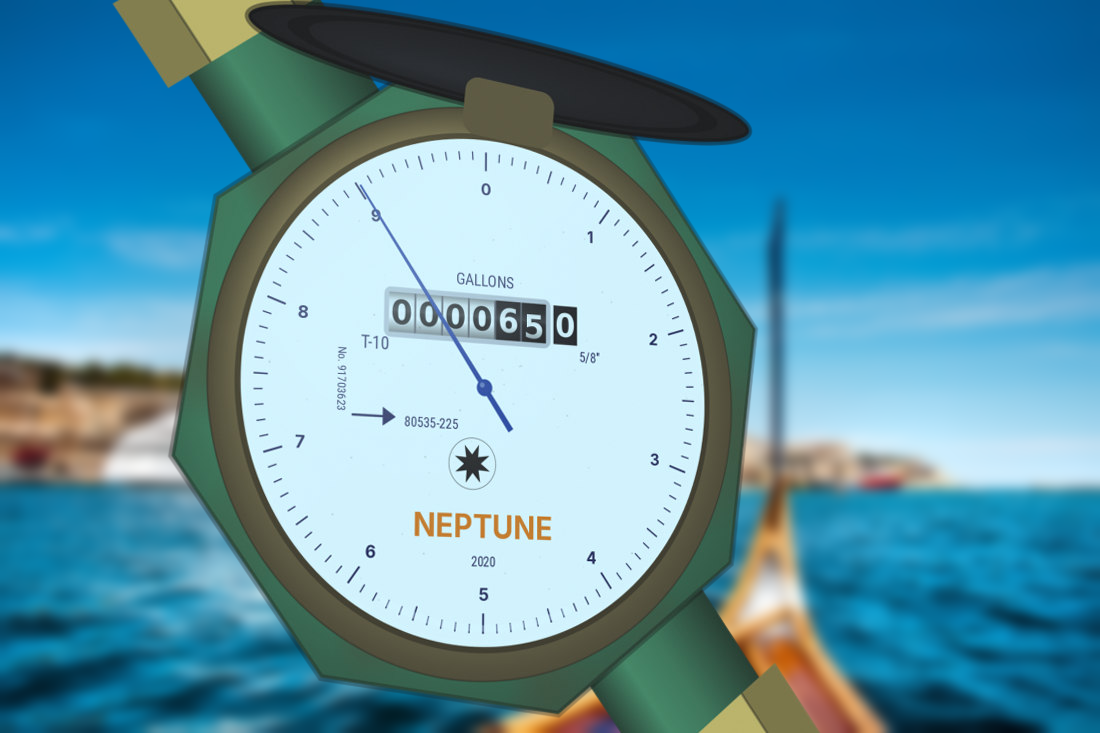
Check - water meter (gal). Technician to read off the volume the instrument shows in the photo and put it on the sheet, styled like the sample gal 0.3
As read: gal 649.0
